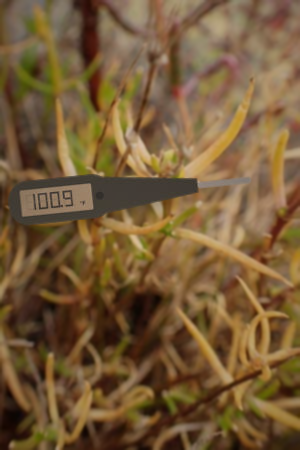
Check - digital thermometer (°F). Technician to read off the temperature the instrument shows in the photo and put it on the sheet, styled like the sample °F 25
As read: °F 100.9
